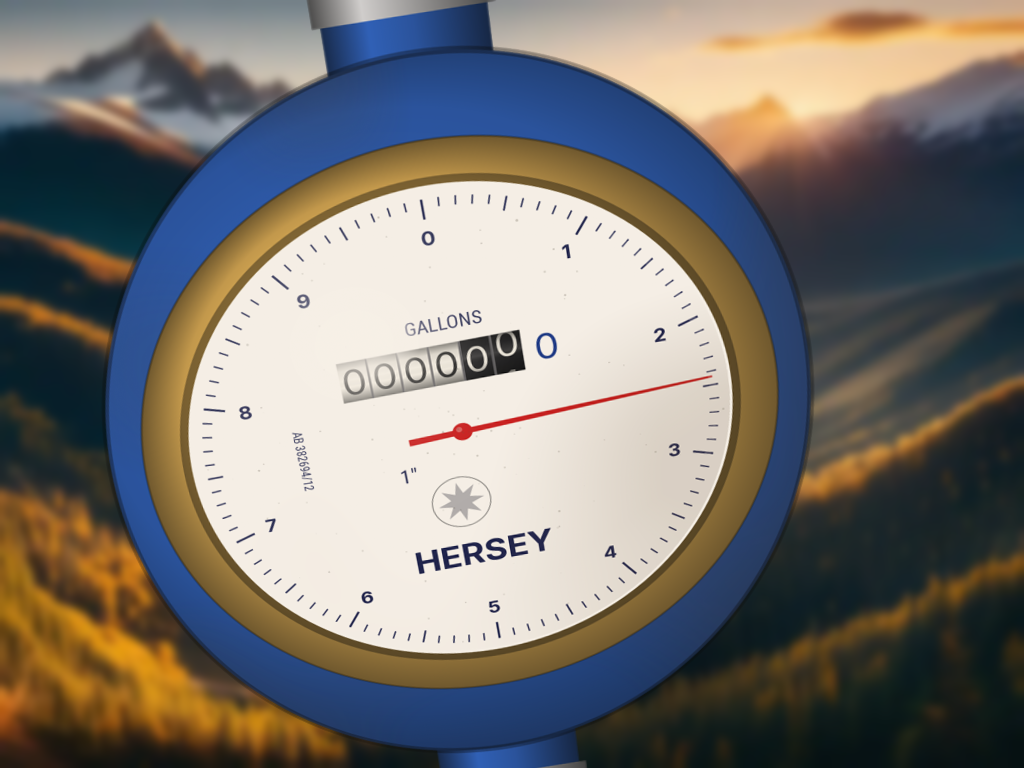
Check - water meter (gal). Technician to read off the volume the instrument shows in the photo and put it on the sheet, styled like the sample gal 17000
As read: gal 2.4
